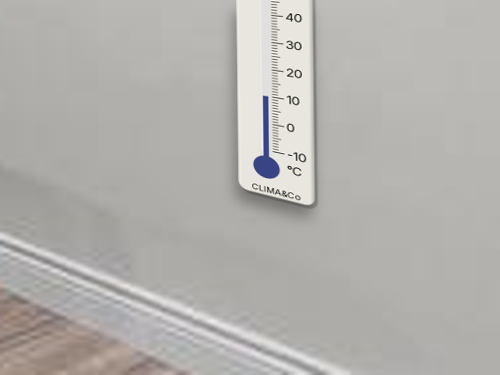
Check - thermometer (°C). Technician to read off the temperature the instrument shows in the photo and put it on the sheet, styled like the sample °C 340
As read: °C 10
